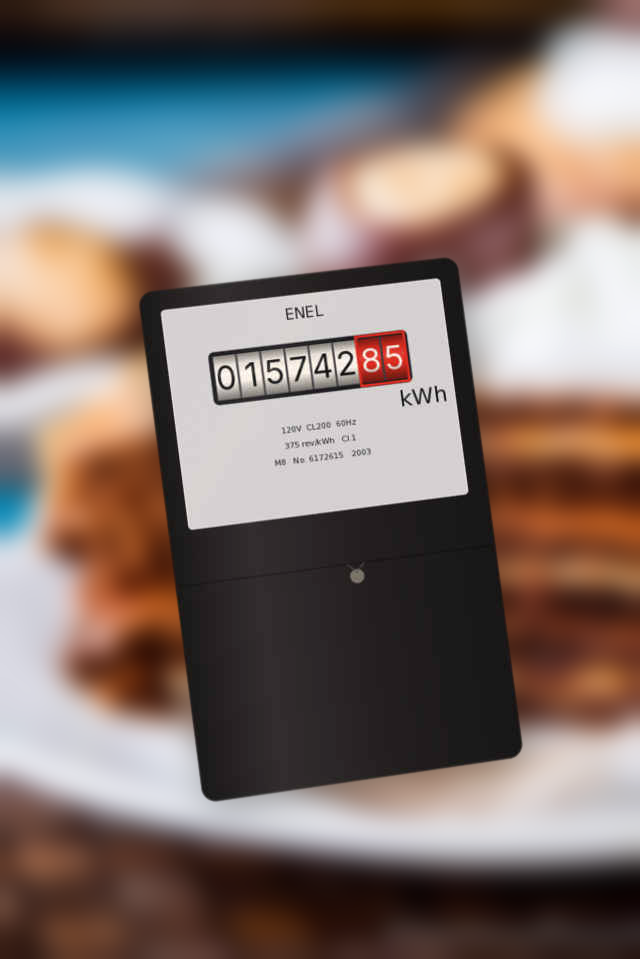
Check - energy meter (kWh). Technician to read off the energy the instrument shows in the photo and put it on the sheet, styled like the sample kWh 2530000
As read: kWh 15742.85
